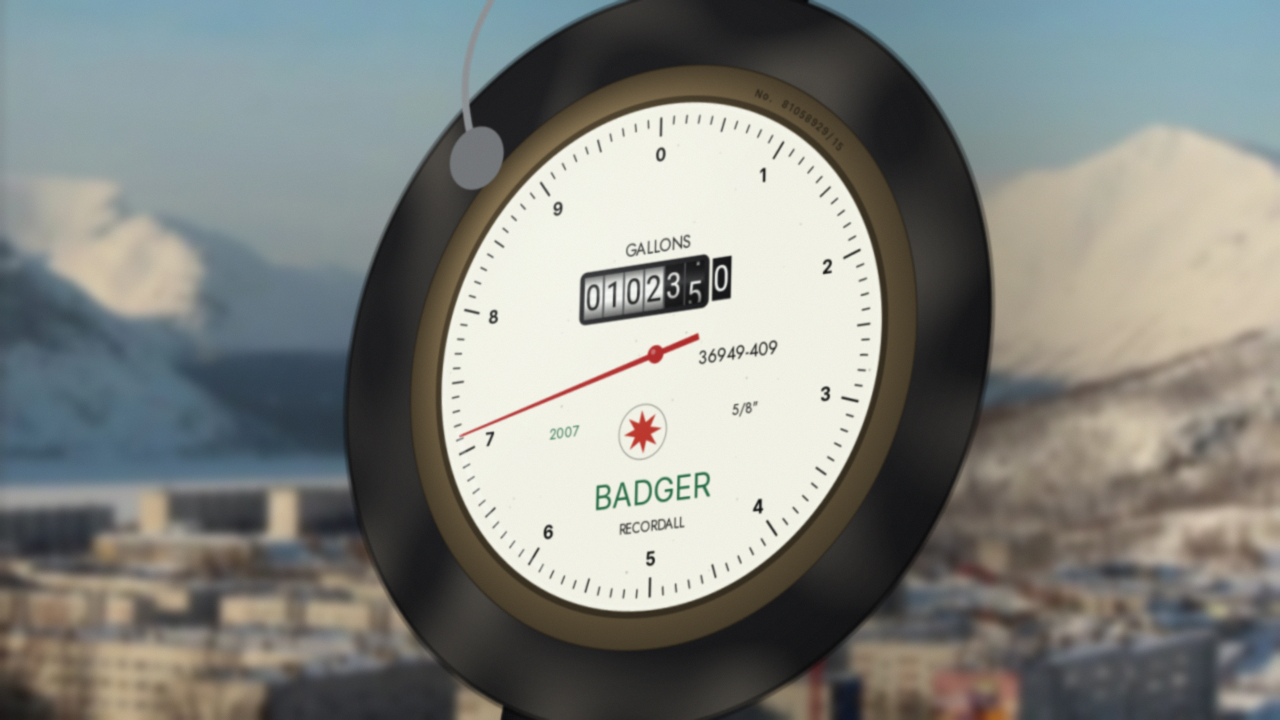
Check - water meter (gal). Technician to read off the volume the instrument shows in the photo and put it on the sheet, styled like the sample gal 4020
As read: gal 102347.1
